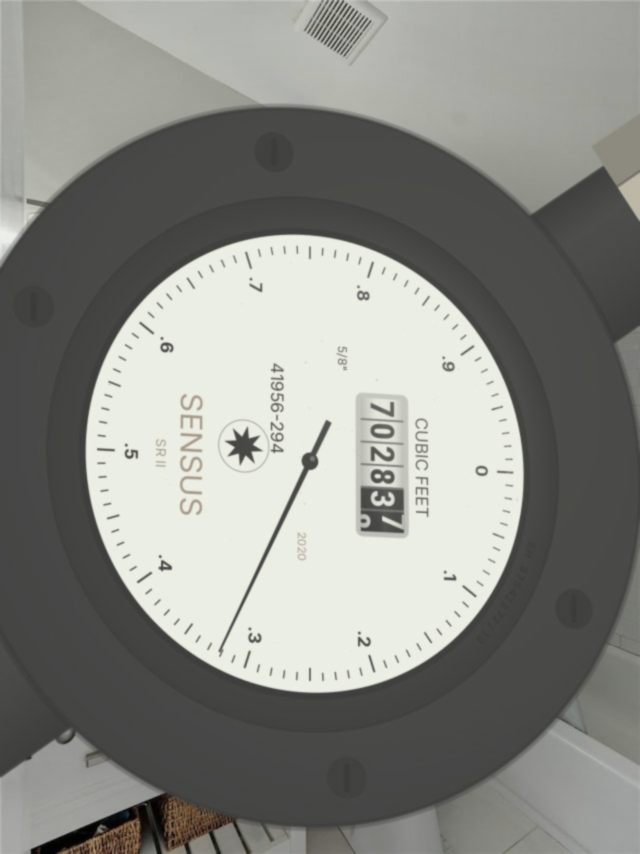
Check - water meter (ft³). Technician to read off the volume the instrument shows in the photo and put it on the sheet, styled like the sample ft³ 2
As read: ft³ 702837.32
